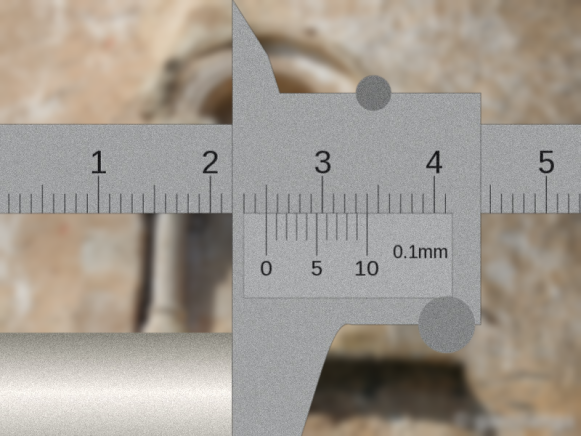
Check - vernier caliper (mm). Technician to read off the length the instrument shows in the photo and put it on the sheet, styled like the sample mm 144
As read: mm 25.0
